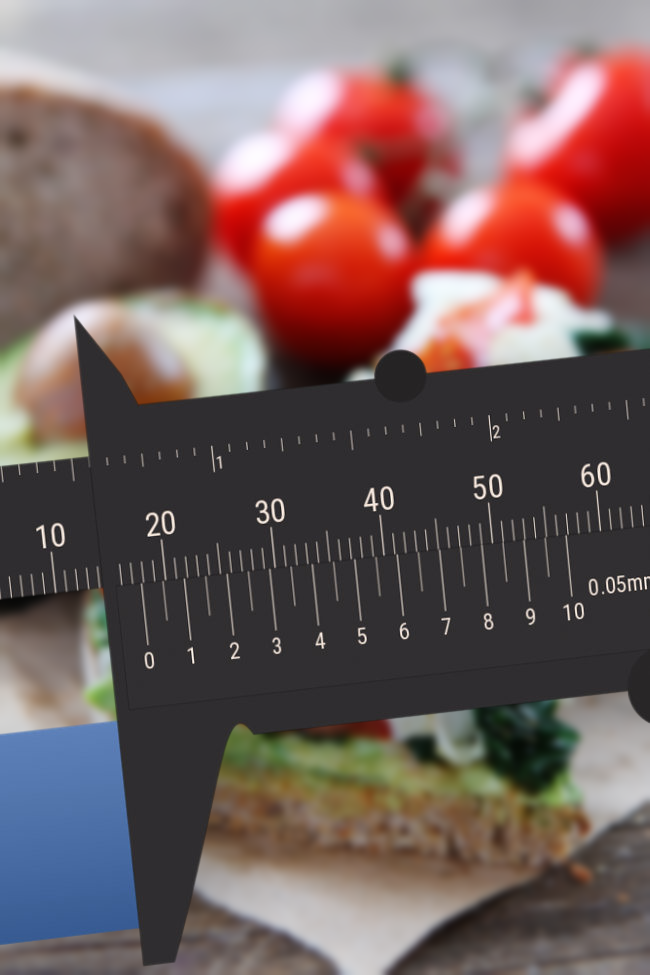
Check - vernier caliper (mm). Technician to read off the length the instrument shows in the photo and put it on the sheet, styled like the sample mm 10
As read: mm 17.8
